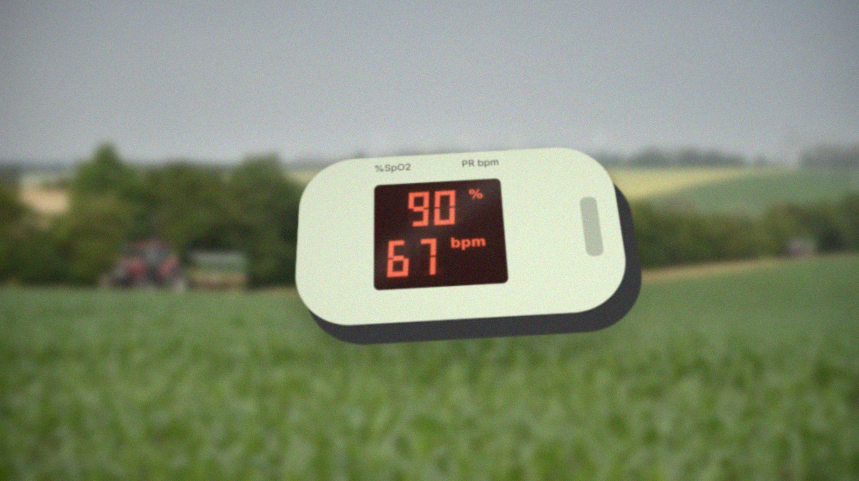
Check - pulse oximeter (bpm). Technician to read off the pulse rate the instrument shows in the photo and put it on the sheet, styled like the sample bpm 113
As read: bpm 67
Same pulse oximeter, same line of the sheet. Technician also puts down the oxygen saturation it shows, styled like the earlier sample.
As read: % 90
